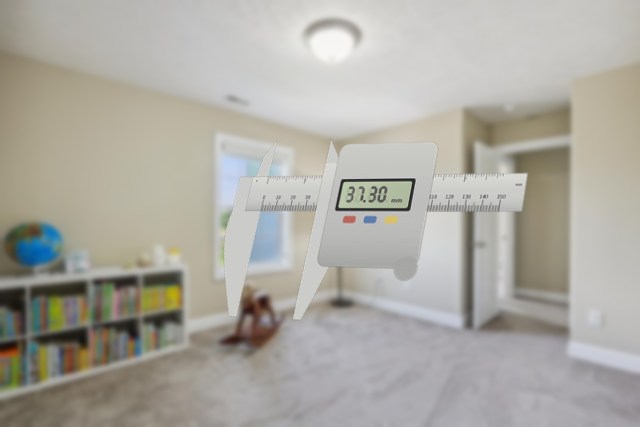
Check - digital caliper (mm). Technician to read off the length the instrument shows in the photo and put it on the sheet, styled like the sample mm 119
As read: mm 37.30
